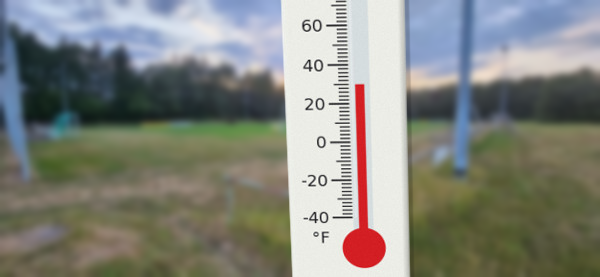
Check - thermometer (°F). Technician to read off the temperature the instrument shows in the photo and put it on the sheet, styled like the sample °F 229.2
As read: °F 30
